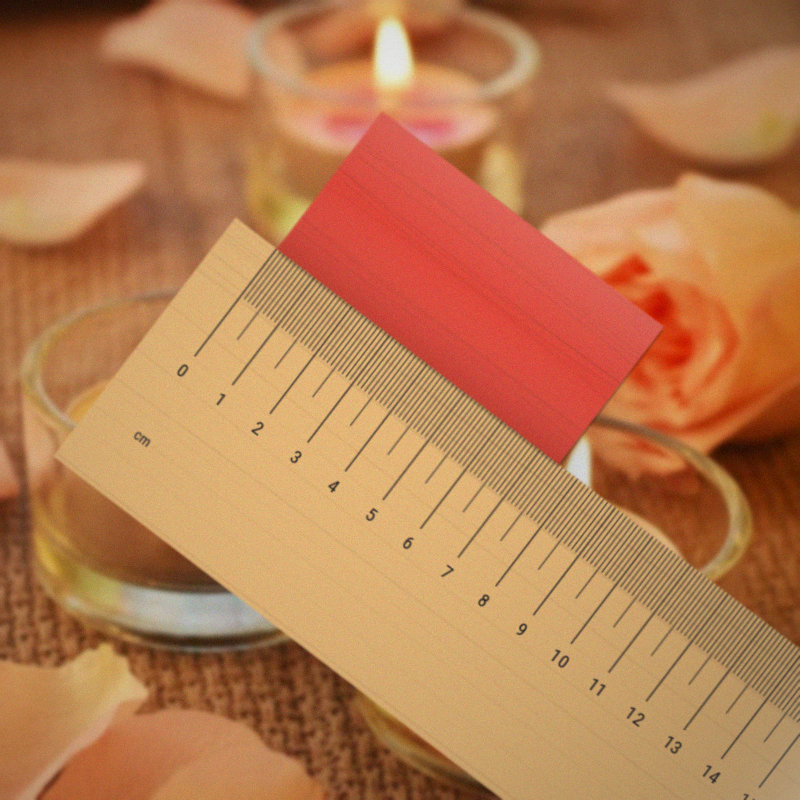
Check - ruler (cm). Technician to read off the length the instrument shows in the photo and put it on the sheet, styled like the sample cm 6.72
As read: cm 7.5
